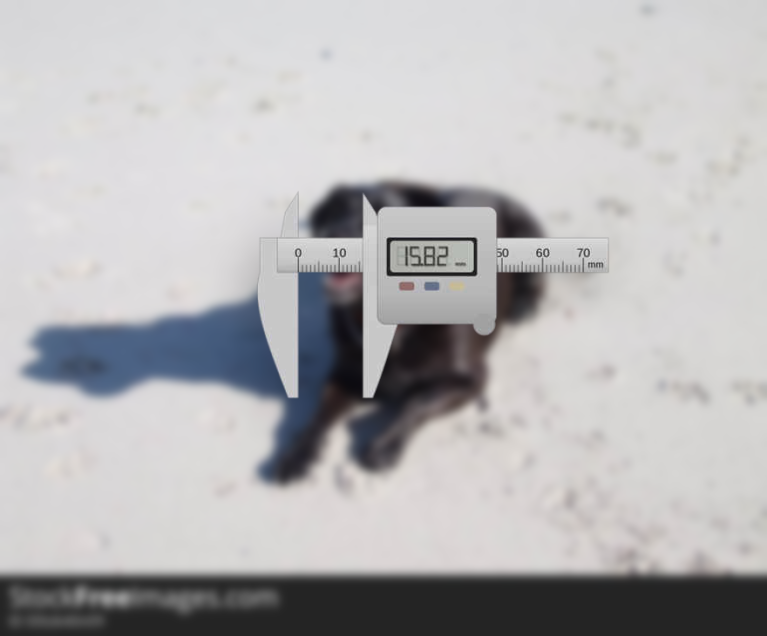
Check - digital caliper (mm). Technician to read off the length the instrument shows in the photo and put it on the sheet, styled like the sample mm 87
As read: mm 15.82
